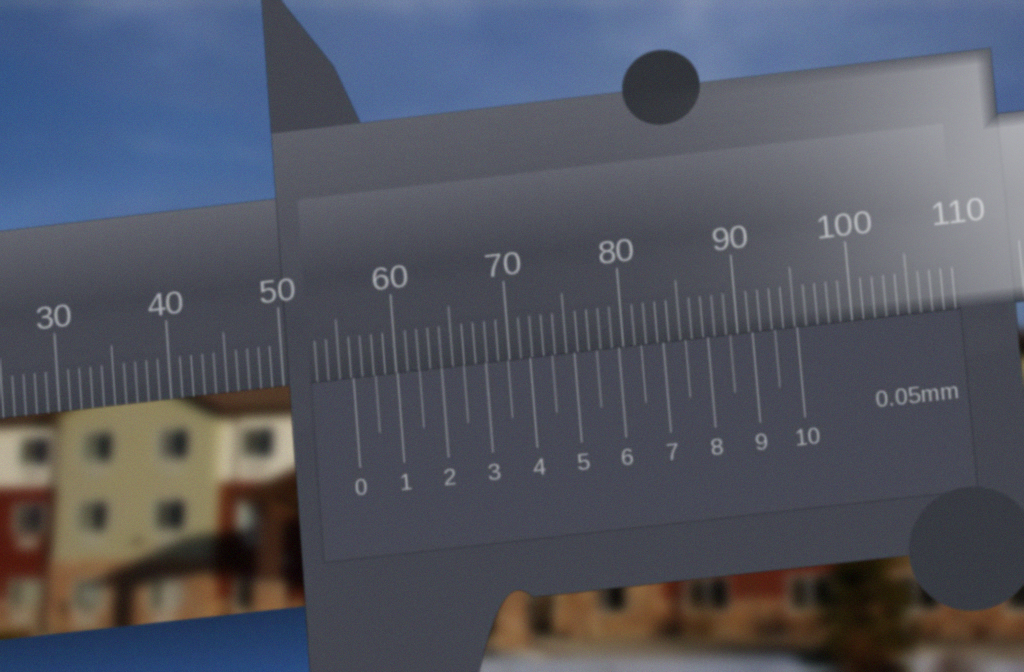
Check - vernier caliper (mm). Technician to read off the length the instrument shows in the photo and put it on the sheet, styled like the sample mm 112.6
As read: mm 56.2
